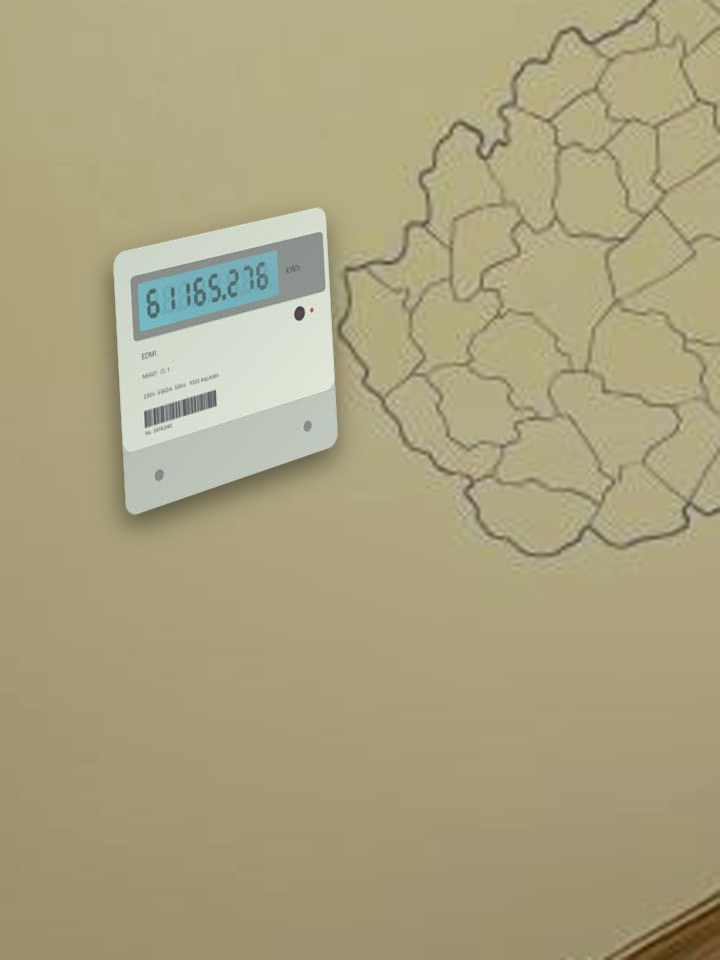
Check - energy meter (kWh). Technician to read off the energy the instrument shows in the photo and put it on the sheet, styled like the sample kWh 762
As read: kWh 61165.276
